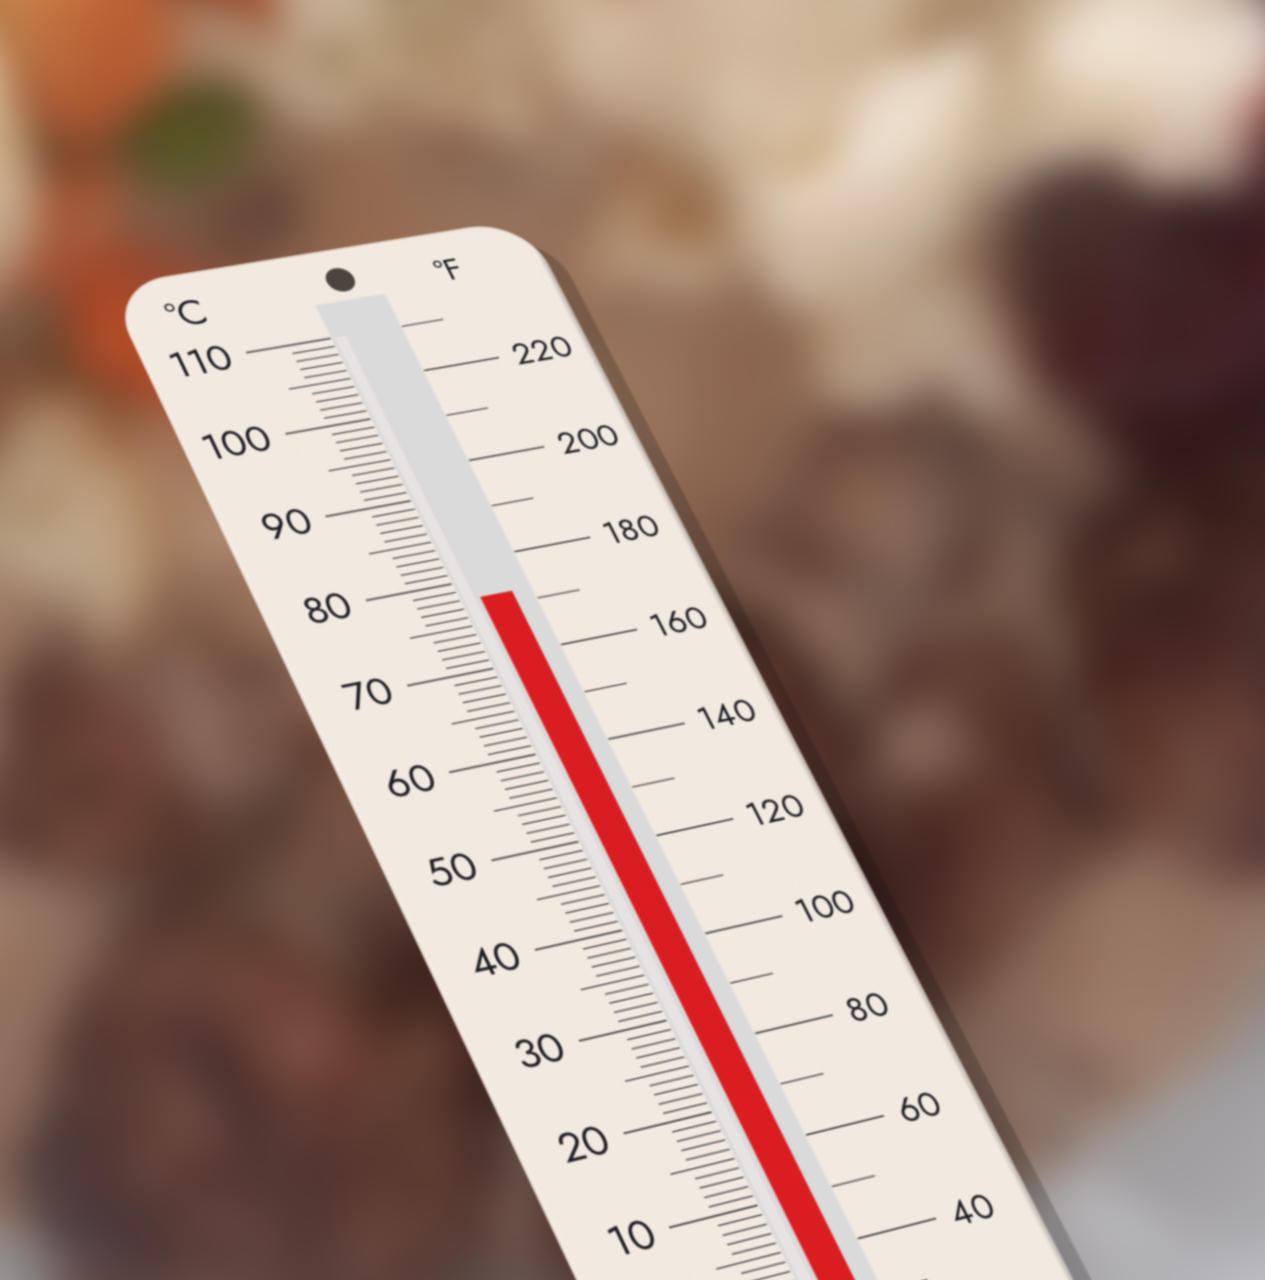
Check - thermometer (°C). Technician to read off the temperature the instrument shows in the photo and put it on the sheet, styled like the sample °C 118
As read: °C 78
